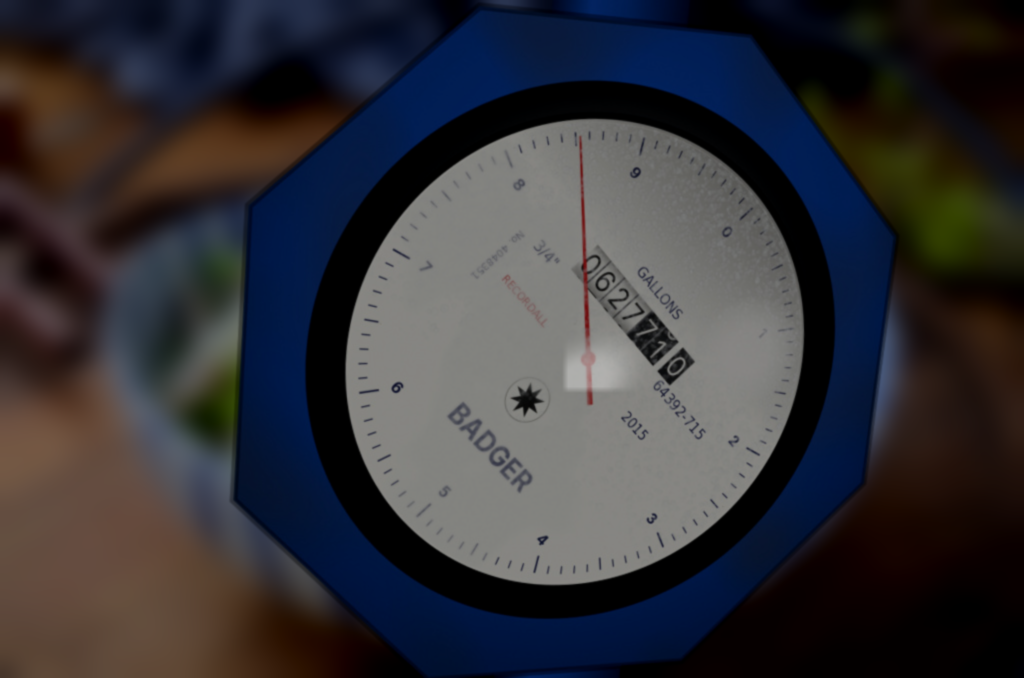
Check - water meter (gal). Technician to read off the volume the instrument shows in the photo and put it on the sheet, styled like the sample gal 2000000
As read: gal 627708.5
